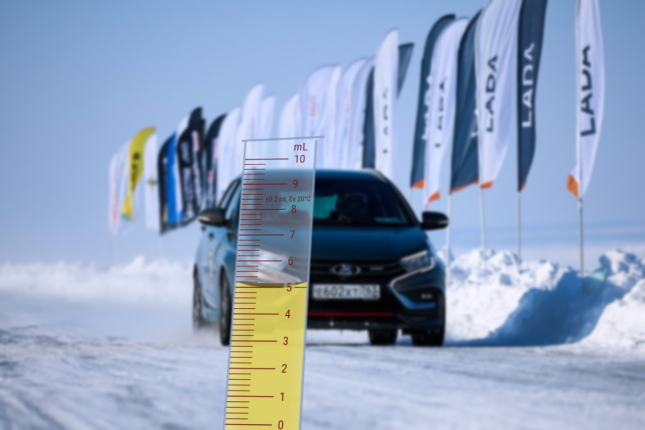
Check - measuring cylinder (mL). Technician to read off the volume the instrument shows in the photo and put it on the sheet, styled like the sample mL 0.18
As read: mL 5
